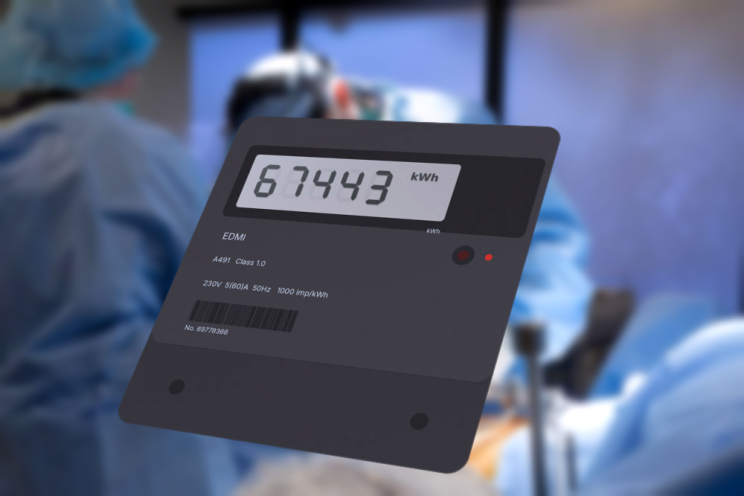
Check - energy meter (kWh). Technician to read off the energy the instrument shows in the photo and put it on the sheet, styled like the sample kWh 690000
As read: kWh 67443
